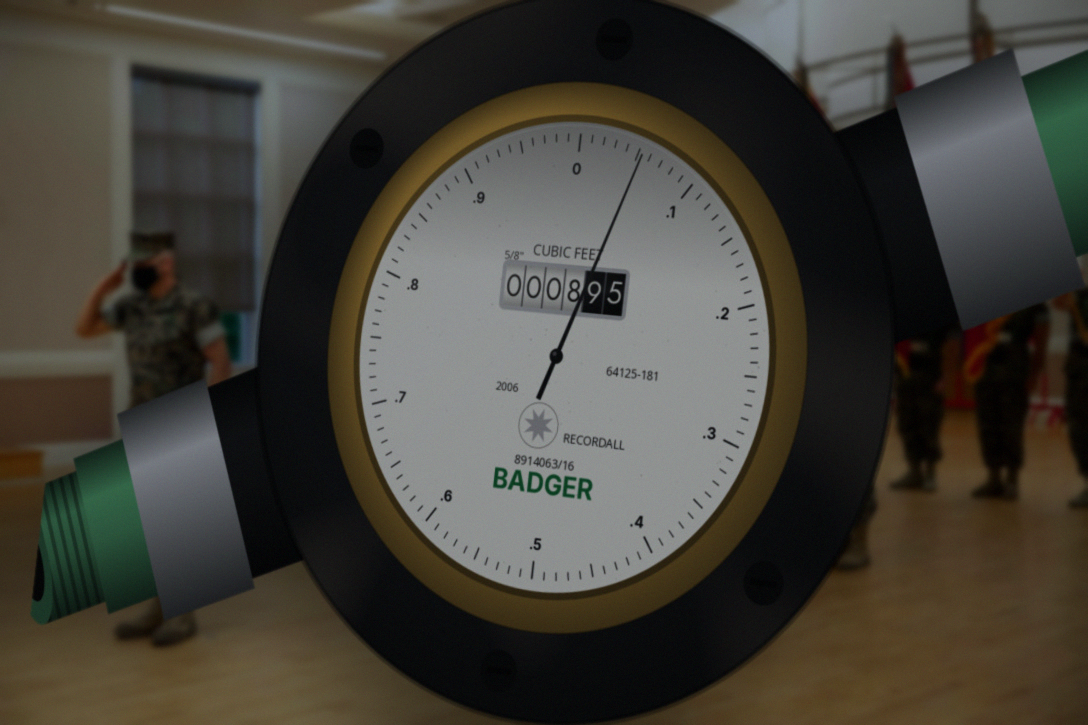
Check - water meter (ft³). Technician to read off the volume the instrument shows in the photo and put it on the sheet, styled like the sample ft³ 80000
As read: ft³ 895.05
